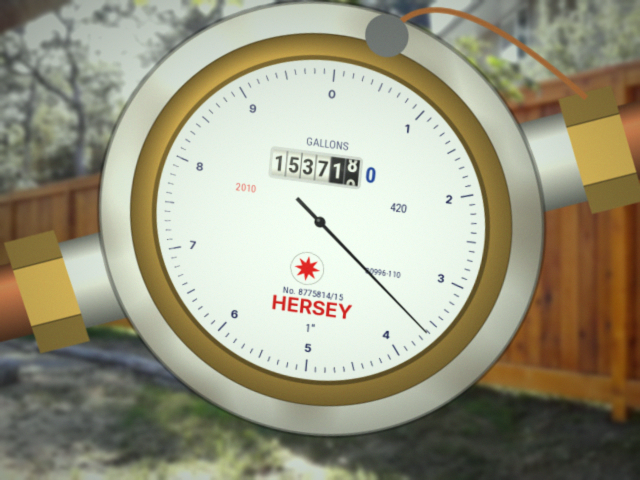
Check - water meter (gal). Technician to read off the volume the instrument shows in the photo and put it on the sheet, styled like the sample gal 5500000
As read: gal 1537183.6
